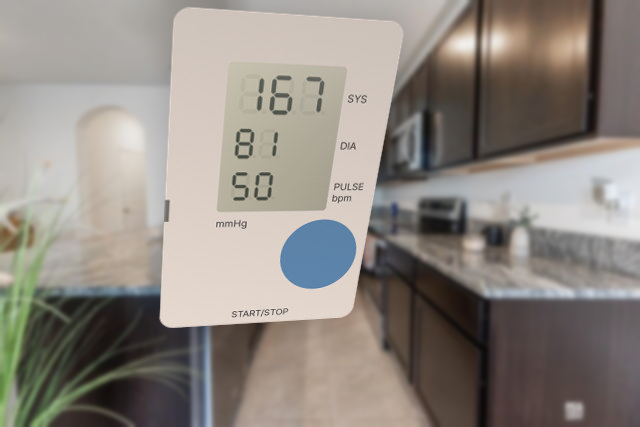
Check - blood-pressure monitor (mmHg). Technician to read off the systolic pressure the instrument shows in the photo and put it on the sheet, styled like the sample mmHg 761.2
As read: mmHg 167
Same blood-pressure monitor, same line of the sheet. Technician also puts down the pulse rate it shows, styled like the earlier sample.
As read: bpm 50
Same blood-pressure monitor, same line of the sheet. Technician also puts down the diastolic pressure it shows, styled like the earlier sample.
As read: mmHg 81
